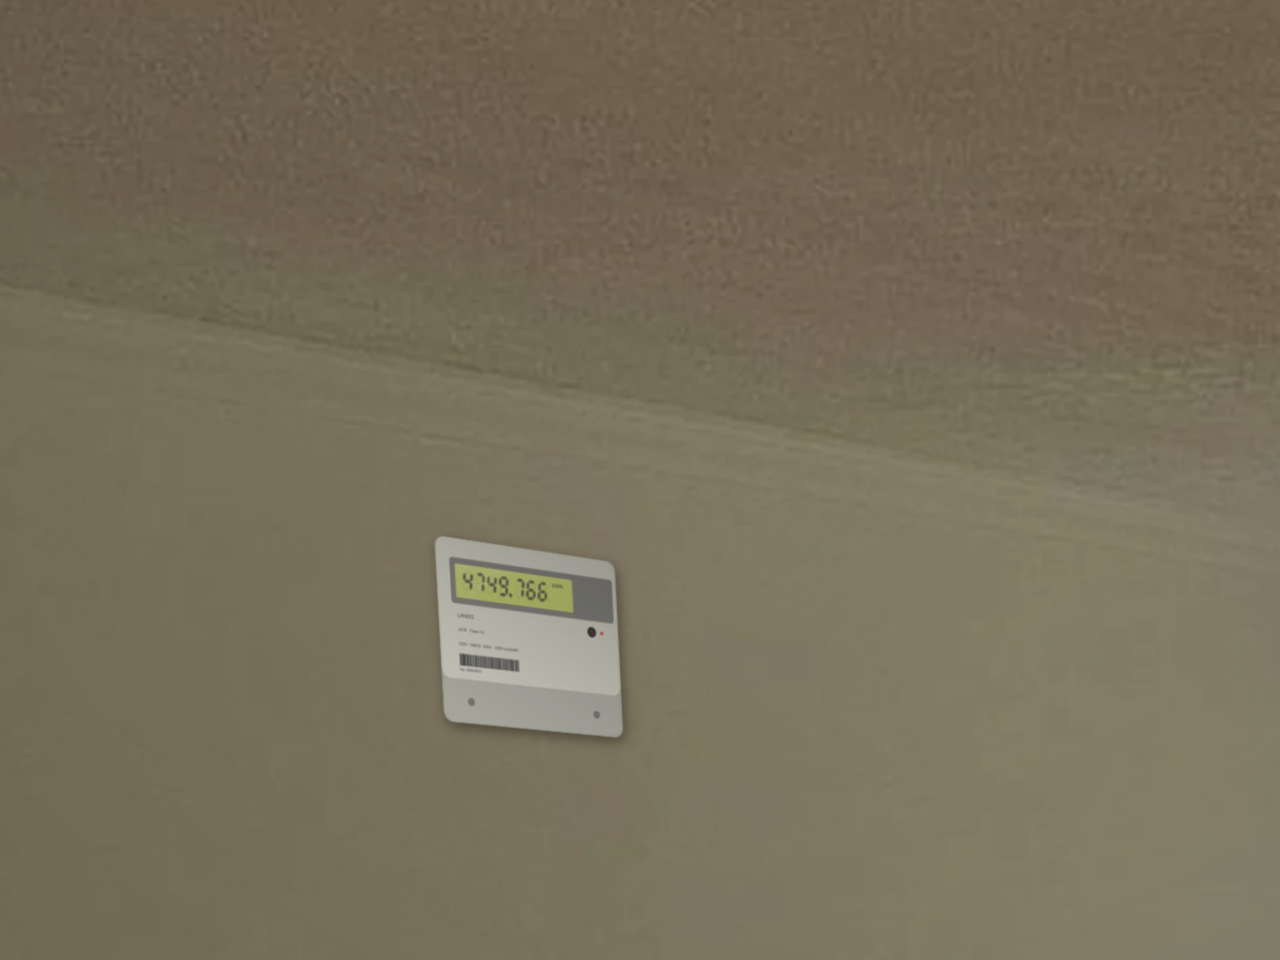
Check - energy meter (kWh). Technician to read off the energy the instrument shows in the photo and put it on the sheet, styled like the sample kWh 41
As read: kWh 4749.766
